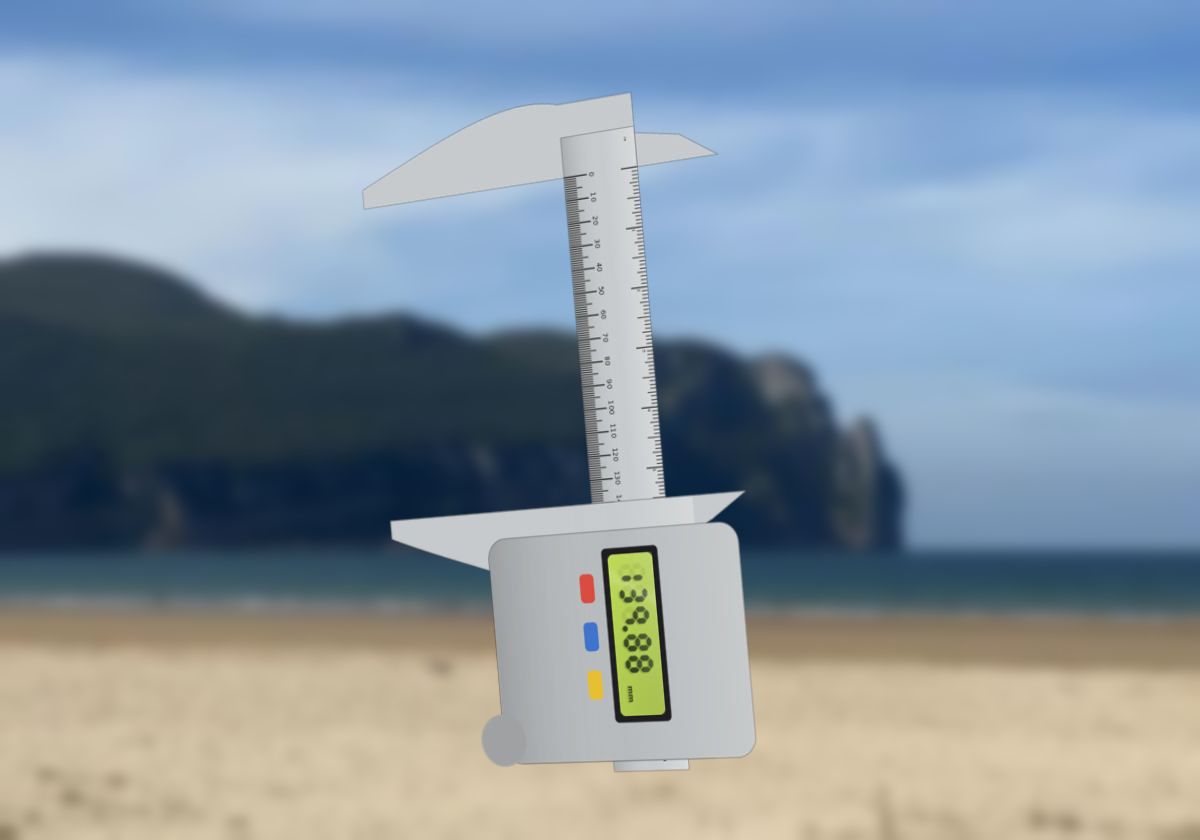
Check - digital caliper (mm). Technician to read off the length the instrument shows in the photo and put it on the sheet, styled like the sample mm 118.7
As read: mm 139.88
